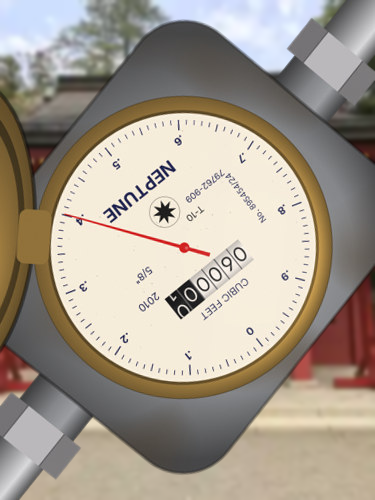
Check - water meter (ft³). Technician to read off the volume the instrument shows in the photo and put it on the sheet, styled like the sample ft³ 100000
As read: ft³ 60000.40
